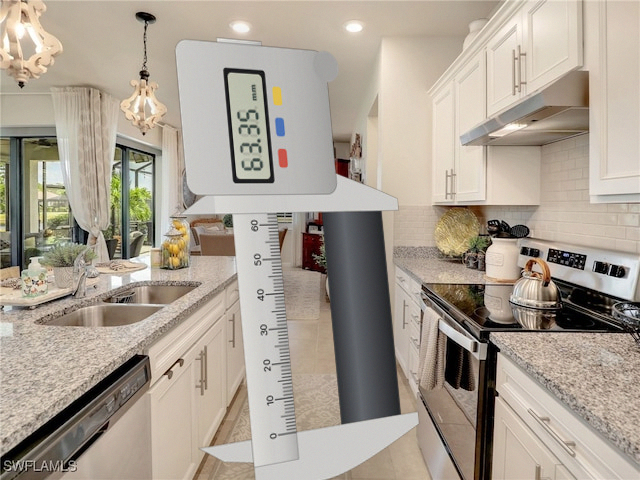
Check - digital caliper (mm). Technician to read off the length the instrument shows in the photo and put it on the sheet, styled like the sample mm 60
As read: mm 63.35
